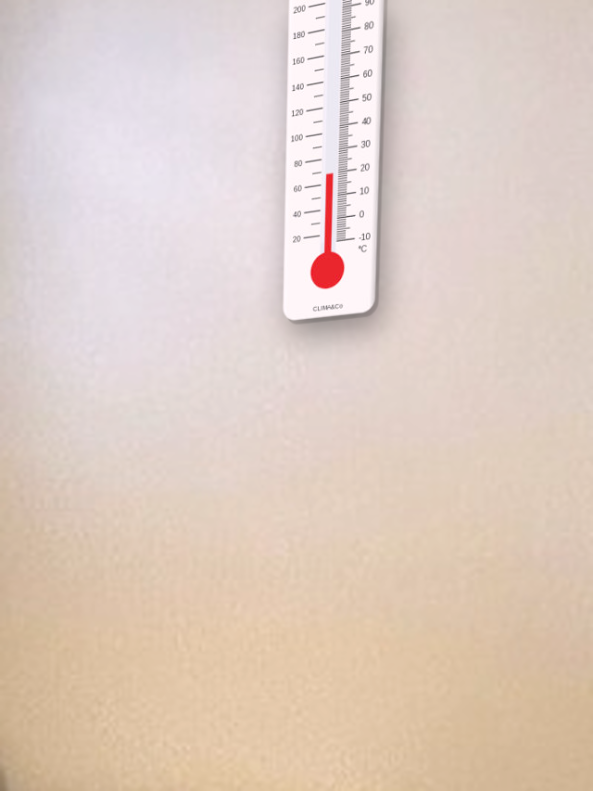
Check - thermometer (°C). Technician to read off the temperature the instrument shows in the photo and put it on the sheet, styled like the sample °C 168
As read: °C 20
